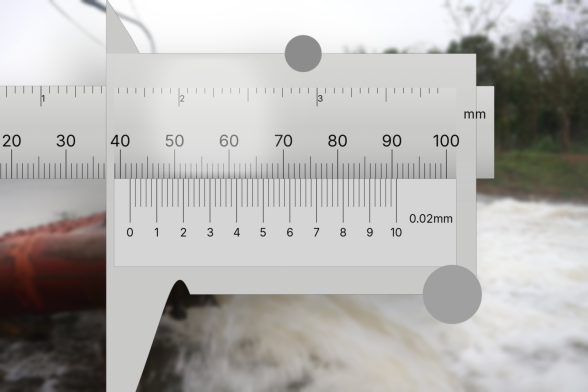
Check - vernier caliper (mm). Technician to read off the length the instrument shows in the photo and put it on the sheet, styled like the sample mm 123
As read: mm 41.8
